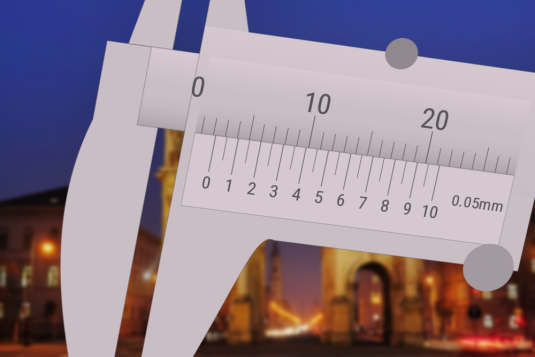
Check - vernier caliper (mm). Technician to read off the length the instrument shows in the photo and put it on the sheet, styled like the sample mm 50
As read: mm 2.2
